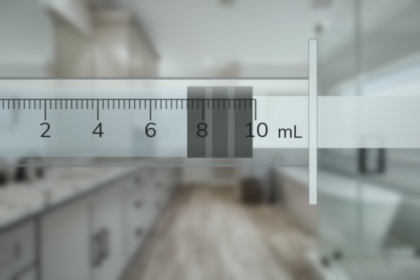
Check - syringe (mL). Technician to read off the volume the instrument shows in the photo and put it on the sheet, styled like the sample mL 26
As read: mL 7.4
